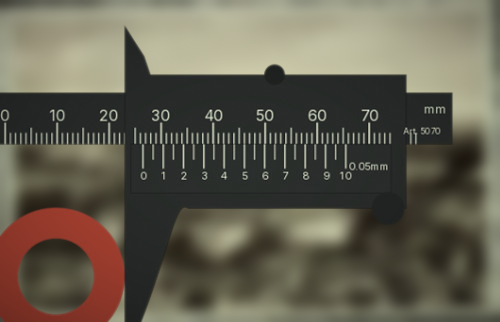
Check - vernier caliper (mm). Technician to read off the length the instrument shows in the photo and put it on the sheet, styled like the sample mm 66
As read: mm 26.5
